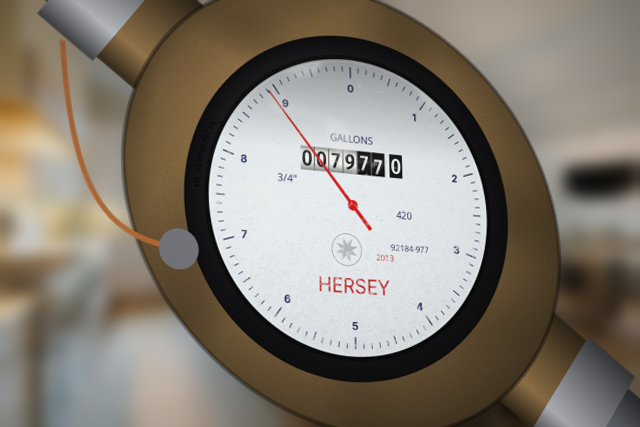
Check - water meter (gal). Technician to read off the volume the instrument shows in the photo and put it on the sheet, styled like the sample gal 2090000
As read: gal 79768.9
